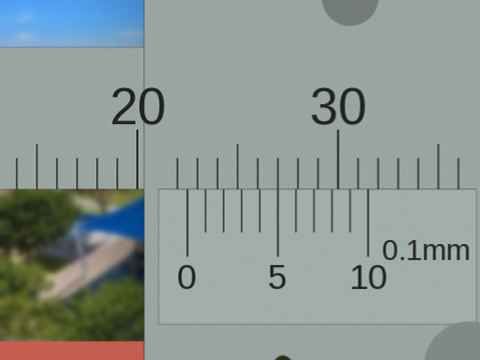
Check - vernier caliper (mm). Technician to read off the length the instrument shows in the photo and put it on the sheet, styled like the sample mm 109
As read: mm 22.5
